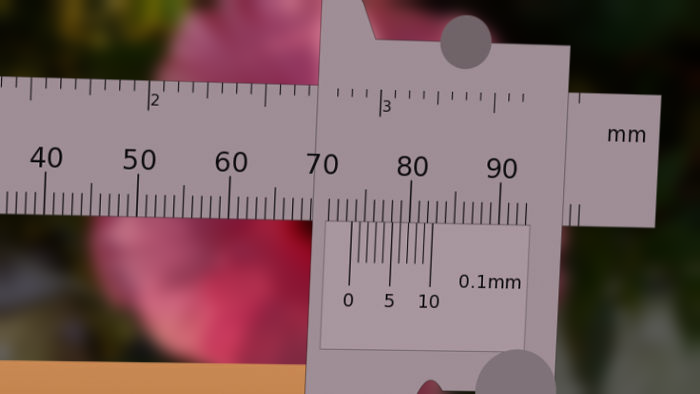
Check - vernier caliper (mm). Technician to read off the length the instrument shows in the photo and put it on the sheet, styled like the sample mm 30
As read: mm 73.6
